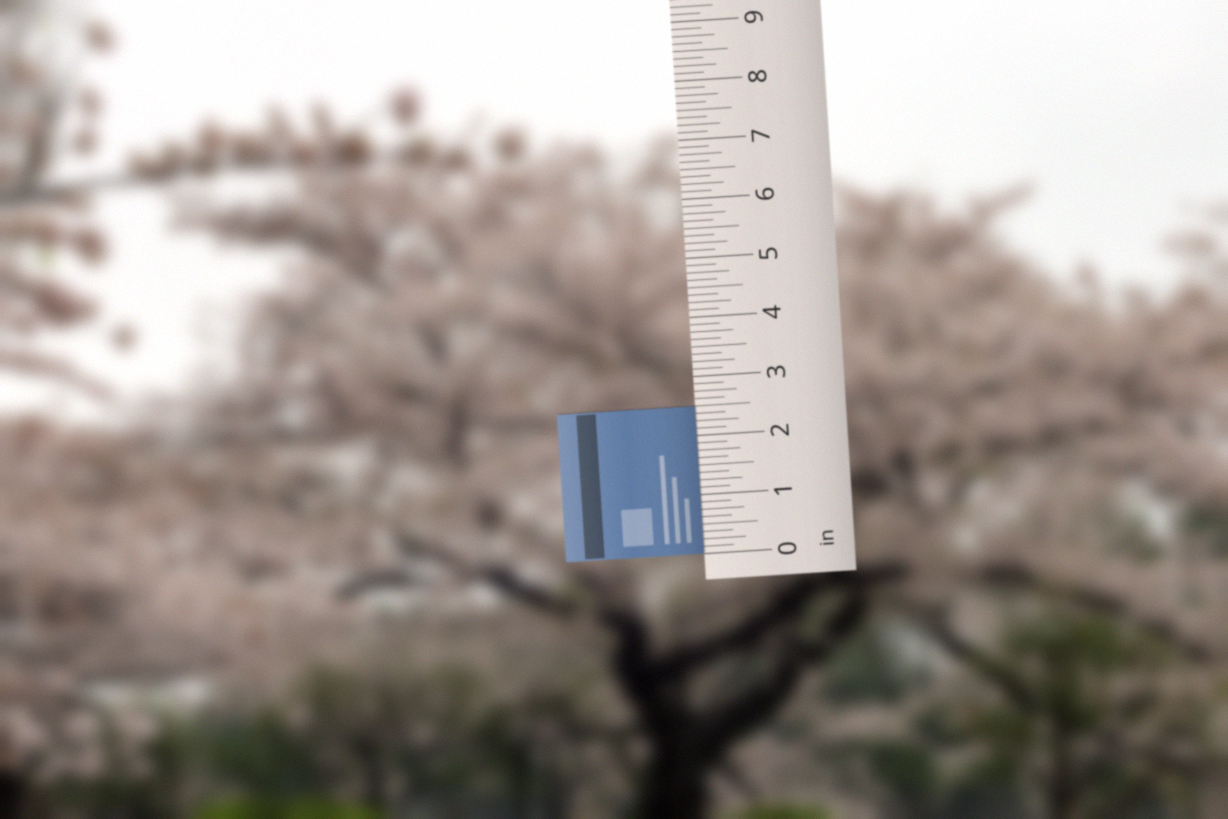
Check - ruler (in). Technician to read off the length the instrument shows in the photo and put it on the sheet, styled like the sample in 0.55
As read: in 2.5
